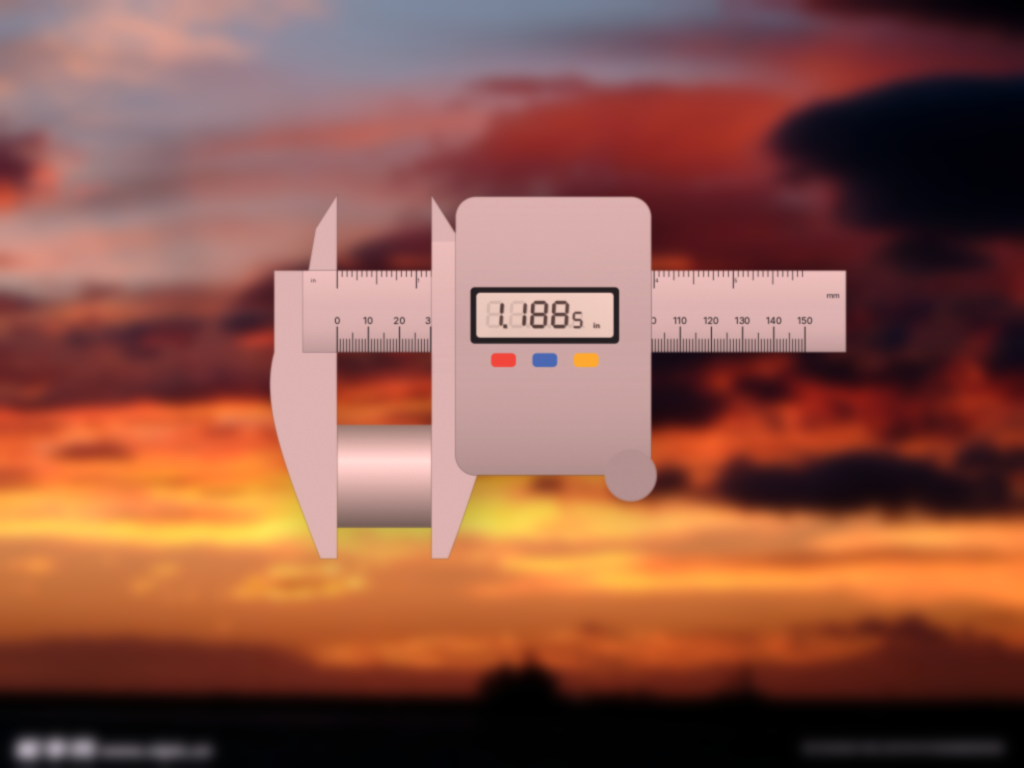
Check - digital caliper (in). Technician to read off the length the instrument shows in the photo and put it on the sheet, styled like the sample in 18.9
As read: in 1.1885
